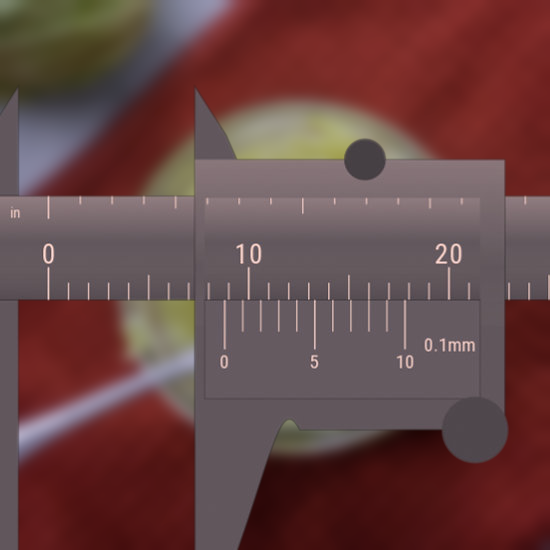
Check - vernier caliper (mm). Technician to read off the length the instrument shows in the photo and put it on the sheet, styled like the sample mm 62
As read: mm 8.8
